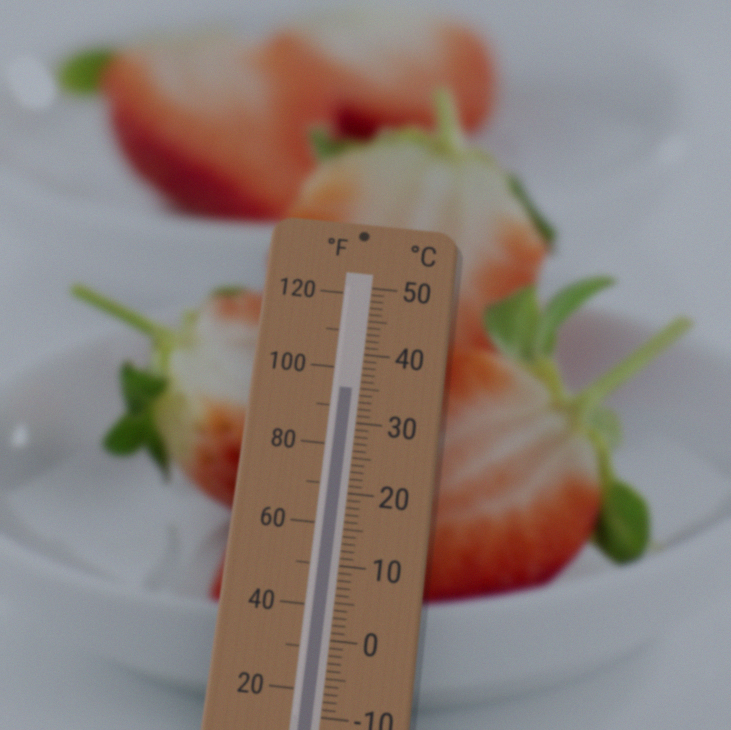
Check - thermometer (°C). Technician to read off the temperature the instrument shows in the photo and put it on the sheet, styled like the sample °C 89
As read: °C 35
